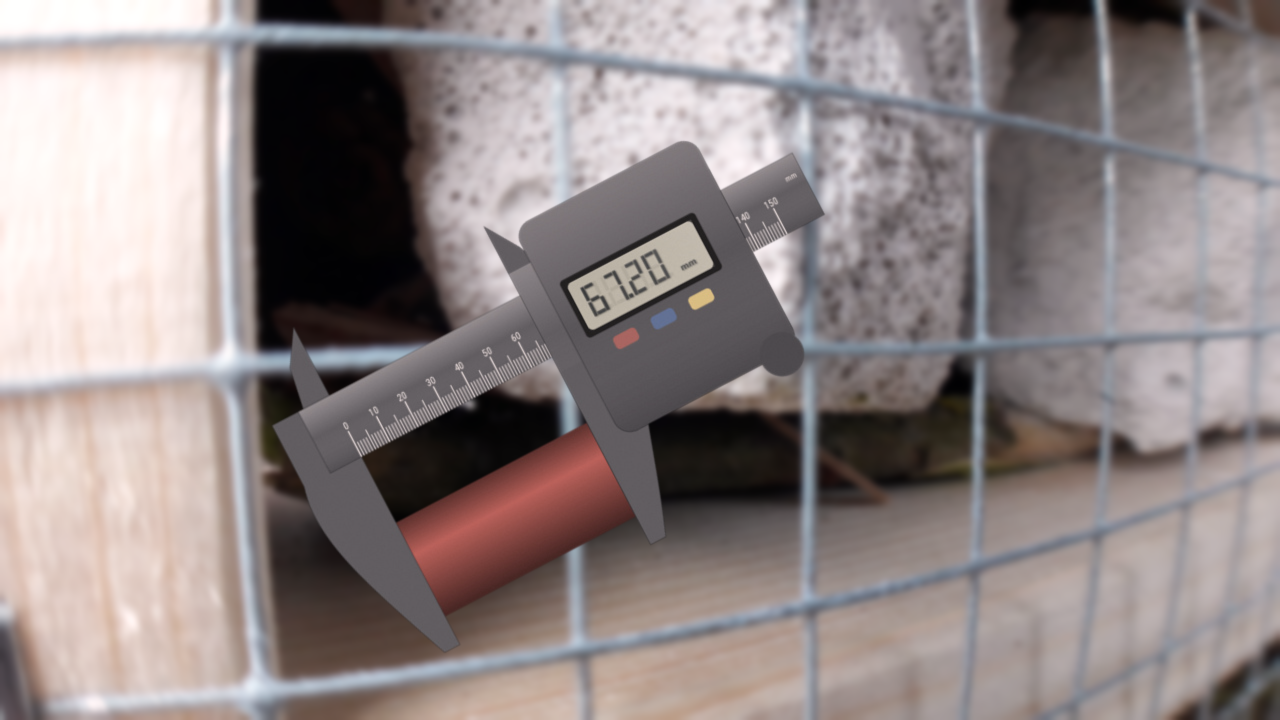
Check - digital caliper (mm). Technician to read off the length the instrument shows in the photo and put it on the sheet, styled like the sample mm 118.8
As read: mm 67.20
